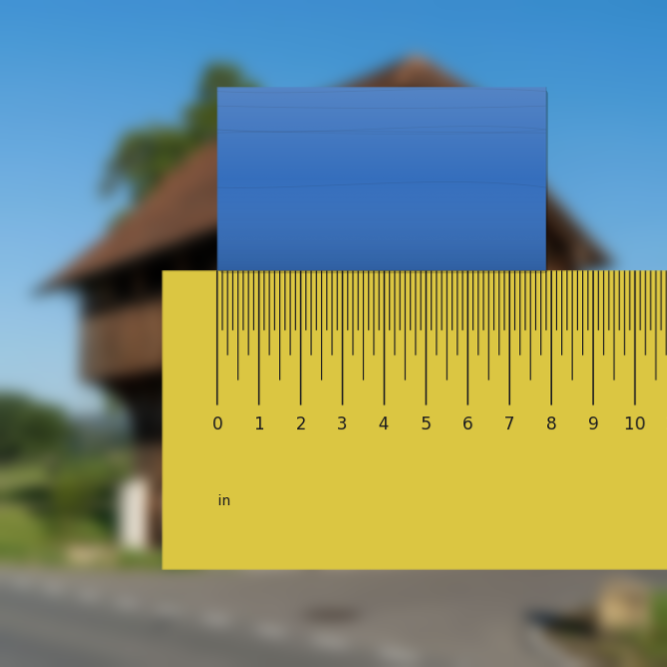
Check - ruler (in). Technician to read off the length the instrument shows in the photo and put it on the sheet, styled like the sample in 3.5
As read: in 7.875
